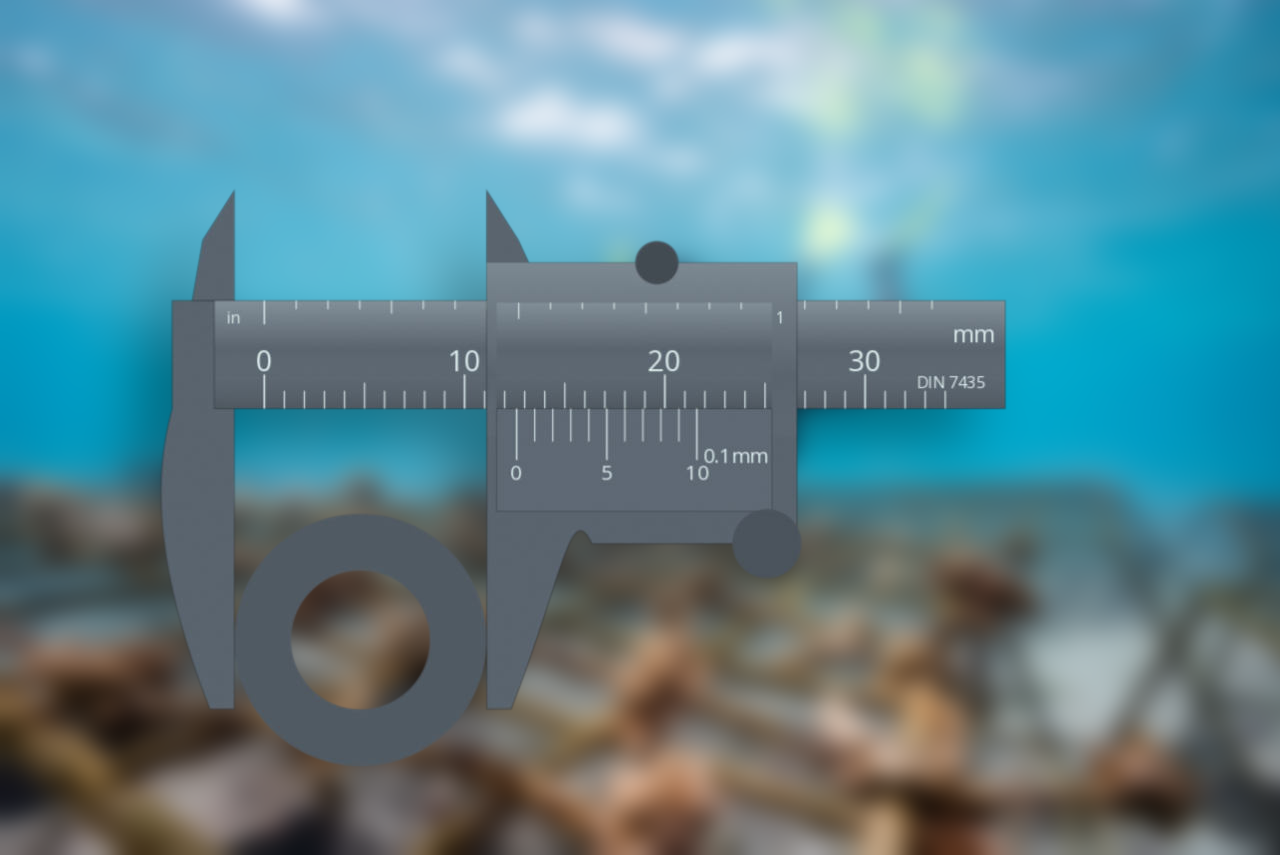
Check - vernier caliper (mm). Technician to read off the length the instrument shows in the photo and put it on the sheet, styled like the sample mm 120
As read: mm 12.6
